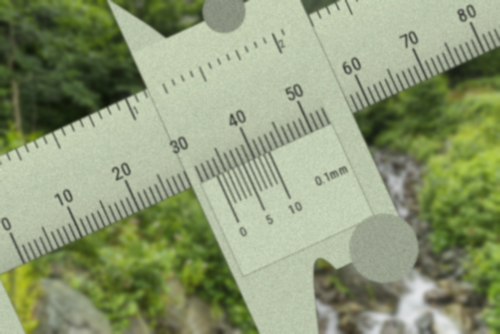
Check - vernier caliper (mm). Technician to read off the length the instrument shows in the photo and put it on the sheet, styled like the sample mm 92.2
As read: mm 33.5
